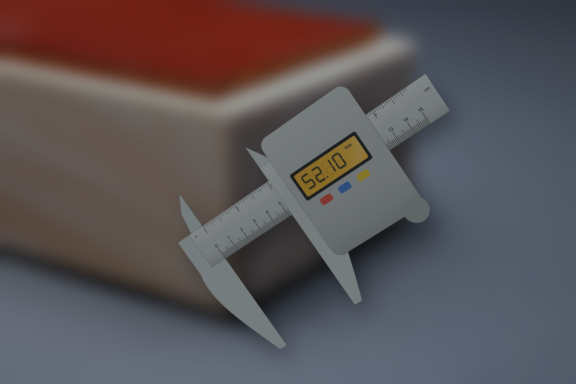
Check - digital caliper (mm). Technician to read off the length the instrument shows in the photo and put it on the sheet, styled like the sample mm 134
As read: mm 52.10
